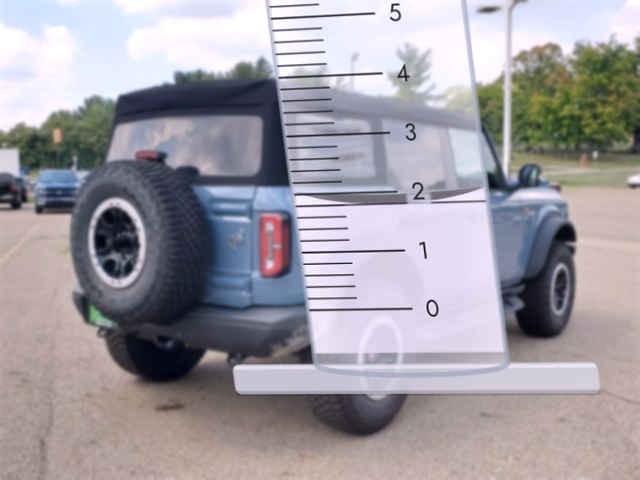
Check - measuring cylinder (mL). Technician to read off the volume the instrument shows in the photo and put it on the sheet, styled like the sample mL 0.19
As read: mL 1.8
